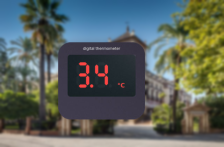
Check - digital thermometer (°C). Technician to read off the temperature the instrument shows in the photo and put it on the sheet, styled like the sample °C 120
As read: °C 3.4
